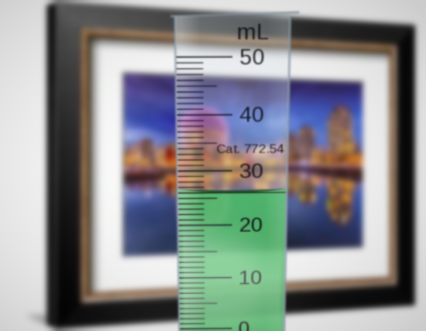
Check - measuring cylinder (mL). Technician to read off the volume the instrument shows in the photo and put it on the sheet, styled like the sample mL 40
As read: mL 26
